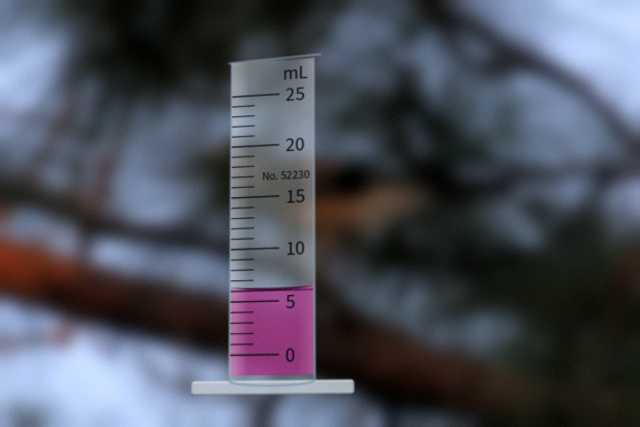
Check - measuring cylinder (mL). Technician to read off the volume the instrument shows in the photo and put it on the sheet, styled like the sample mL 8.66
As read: mL 6
